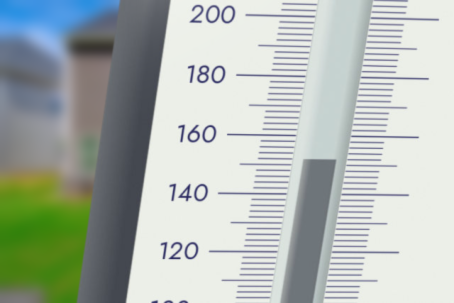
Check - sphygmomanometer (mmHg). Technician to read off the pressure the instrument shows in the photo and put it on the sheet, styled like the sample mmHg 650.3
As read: mmHg 152
